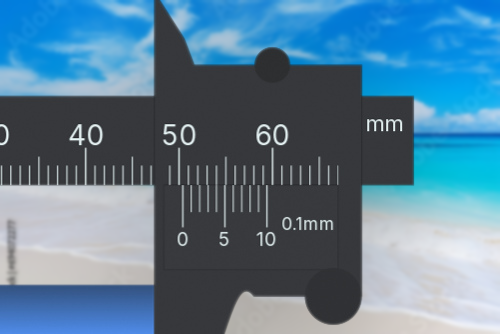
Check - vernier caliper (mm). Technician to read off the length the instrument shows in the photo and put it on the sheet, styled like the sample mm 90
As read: mm 50.4
